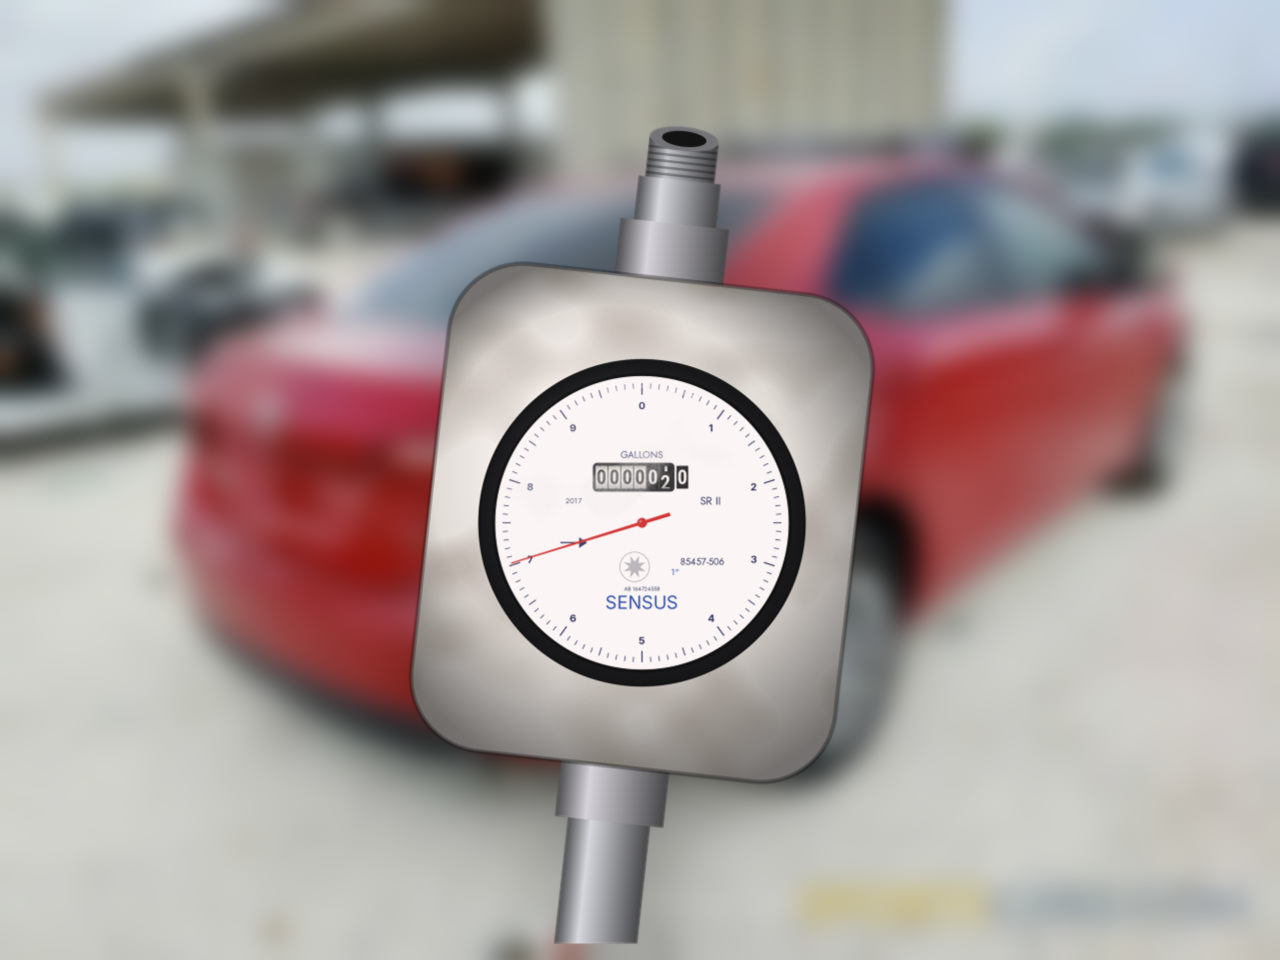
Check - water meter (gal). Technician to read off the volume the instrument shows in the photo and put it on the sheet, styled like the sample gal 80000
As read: gal 17.0
